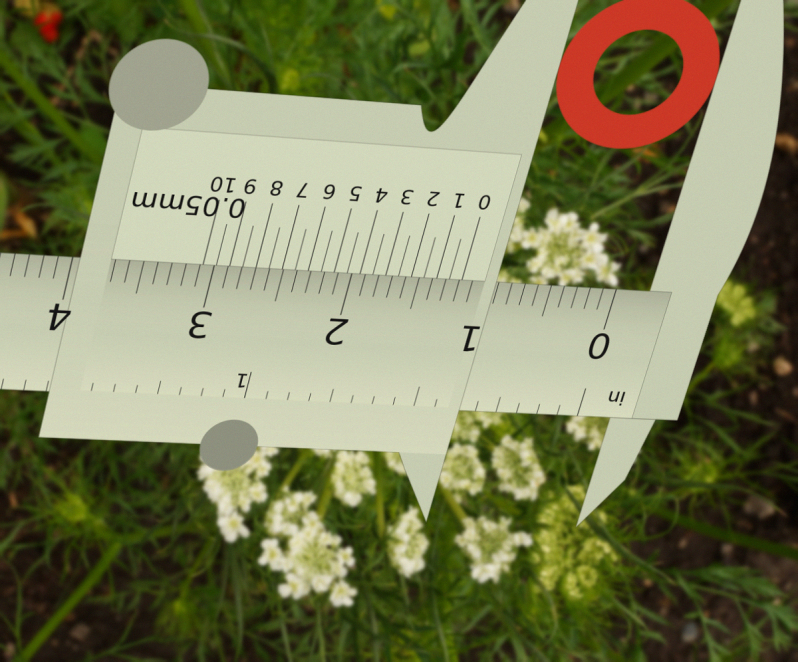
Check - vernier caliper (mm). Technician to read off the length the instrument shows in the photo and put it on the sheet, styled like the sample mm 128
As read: mm 11.8
